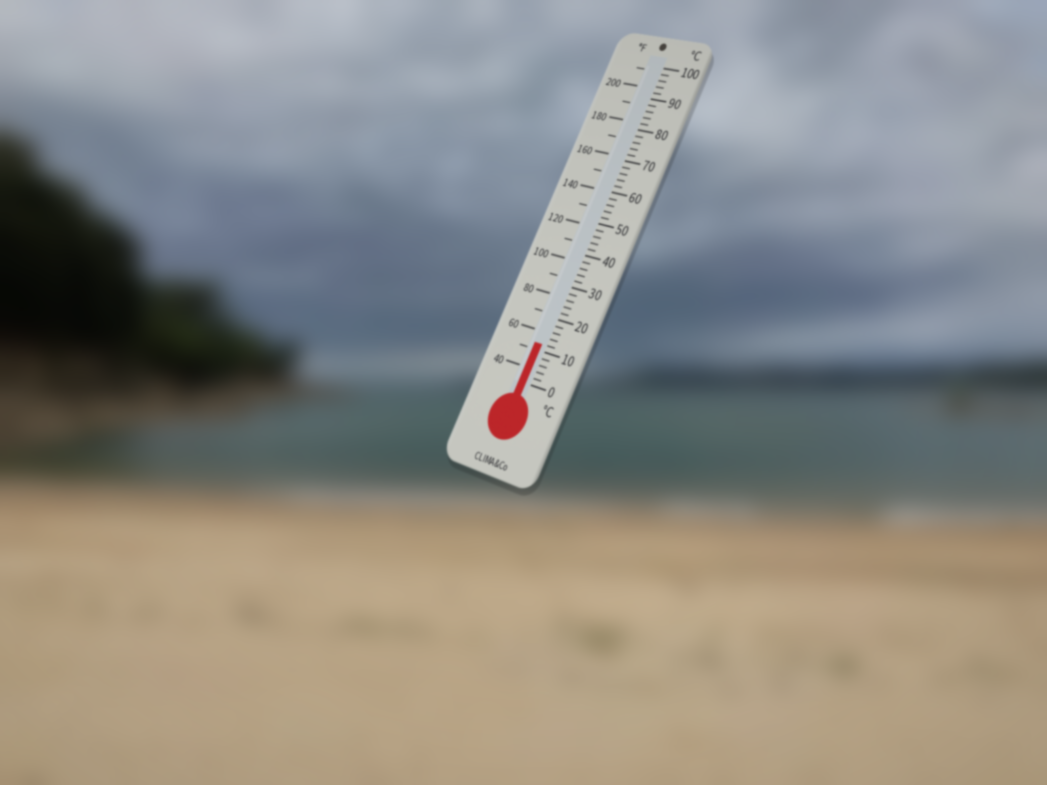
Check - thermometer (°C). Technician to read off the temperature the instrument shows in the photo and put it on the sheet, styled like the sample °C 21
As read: °C 12
